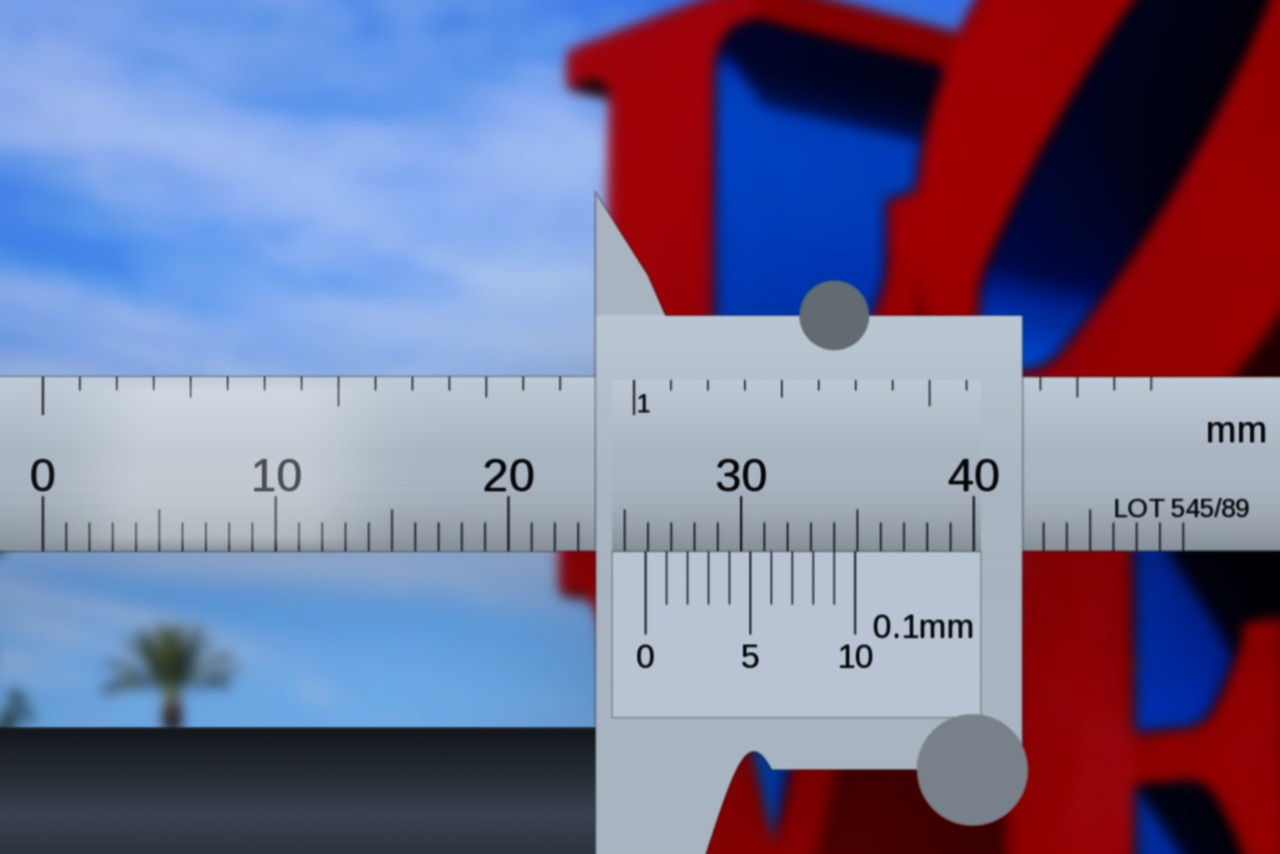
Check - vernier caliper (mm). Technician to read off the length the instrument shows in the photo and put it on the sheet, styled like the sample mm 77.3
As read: mm 25.9
